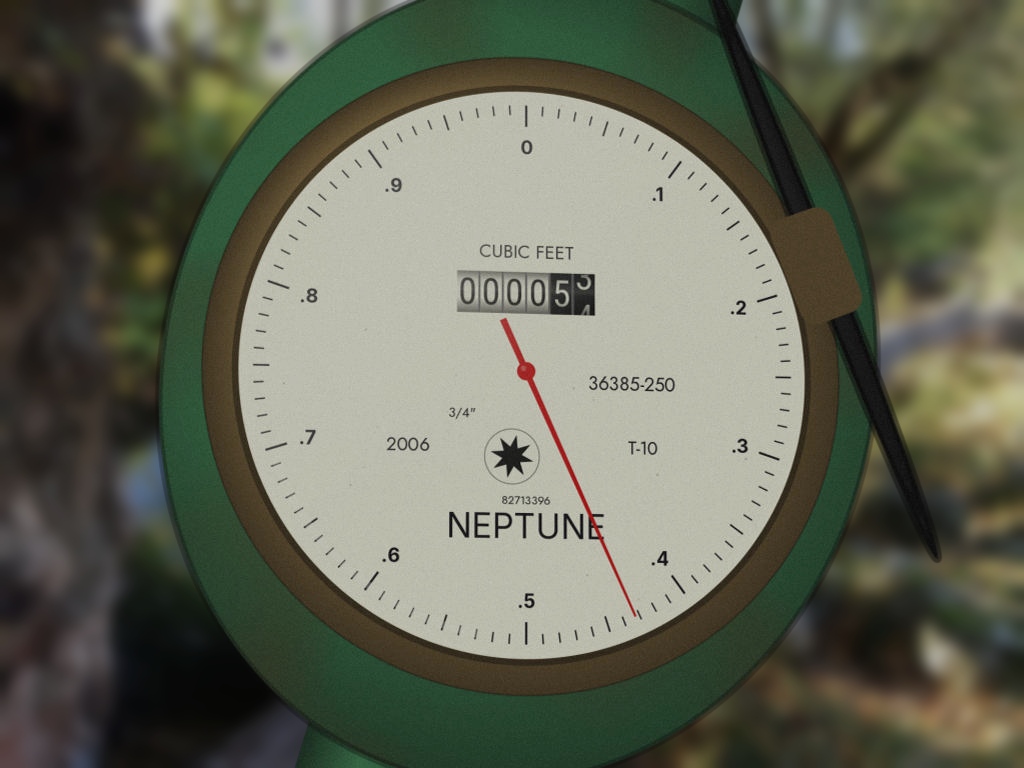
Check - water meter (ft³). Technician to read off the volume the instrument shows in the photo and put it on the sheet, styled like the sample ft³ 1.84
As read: ft³ 53.43
